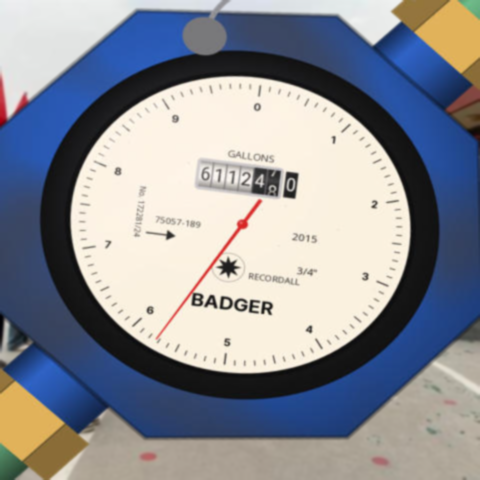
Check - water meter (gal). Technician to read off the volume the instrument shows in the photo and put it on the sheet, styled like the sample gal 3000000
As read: gal 6112475.7
